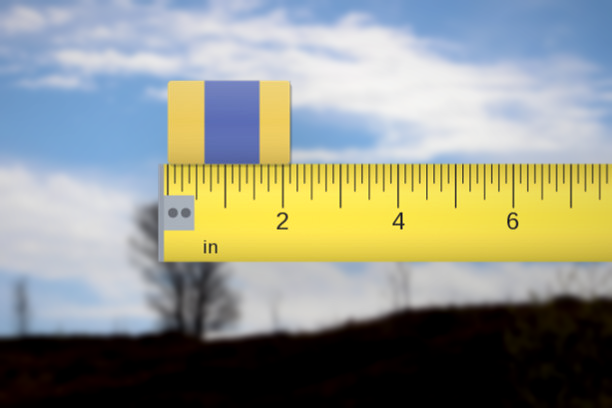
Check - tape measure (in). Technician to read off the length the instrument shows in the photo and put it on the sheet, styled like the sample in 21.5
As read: in 2.125
